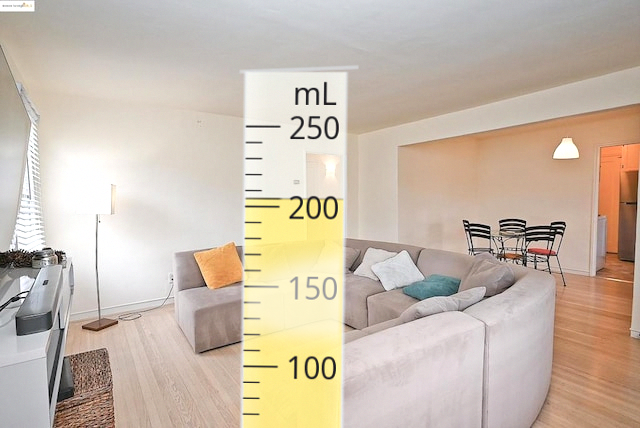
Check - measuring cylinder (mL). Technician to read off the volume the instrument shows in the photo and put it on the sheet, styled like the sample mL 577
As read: mL 205
